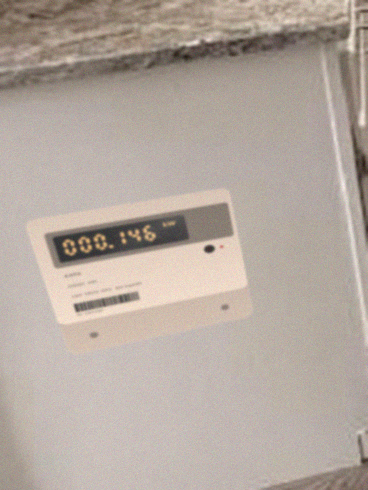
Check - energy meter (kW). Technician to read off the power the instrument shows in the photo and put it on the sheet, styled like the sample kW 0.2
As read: kW 0.146
